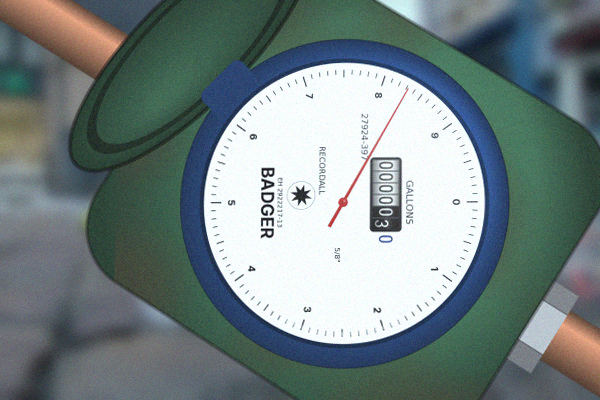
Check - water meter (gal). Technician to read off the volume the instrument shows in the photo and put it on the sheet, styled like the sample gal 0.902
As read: gal 28.3
